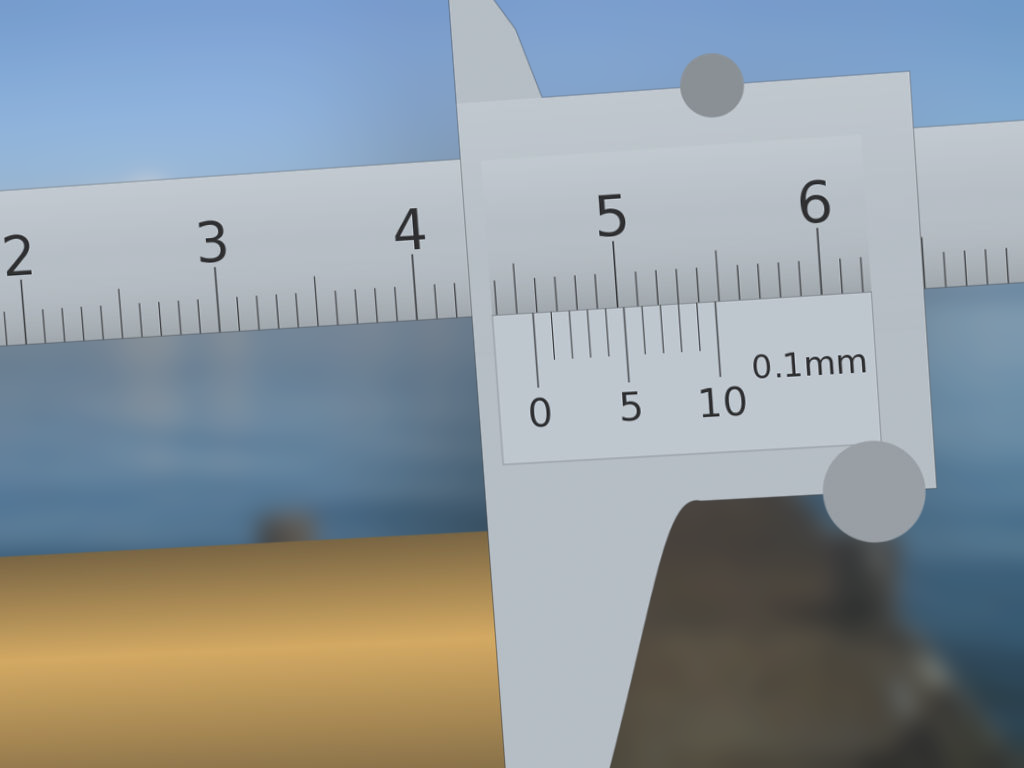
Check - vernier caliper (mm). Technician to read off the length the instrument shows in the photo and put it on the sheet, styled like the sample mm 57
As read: mm 45.8
